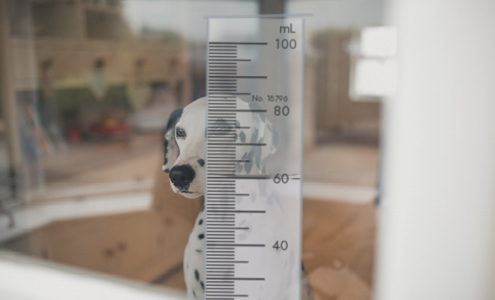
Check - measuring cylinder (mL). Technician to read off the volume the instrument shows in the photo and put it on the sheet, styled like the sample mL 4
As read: mL 60
